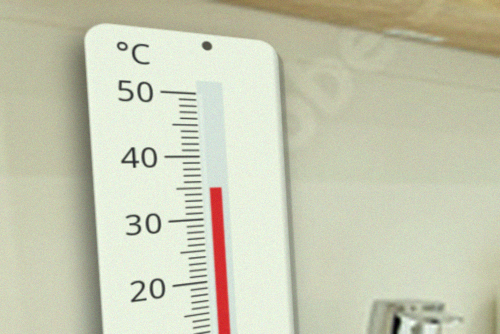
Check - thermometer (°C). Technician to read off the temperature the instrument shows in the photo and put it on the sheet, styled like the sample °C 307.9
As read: °C 35
